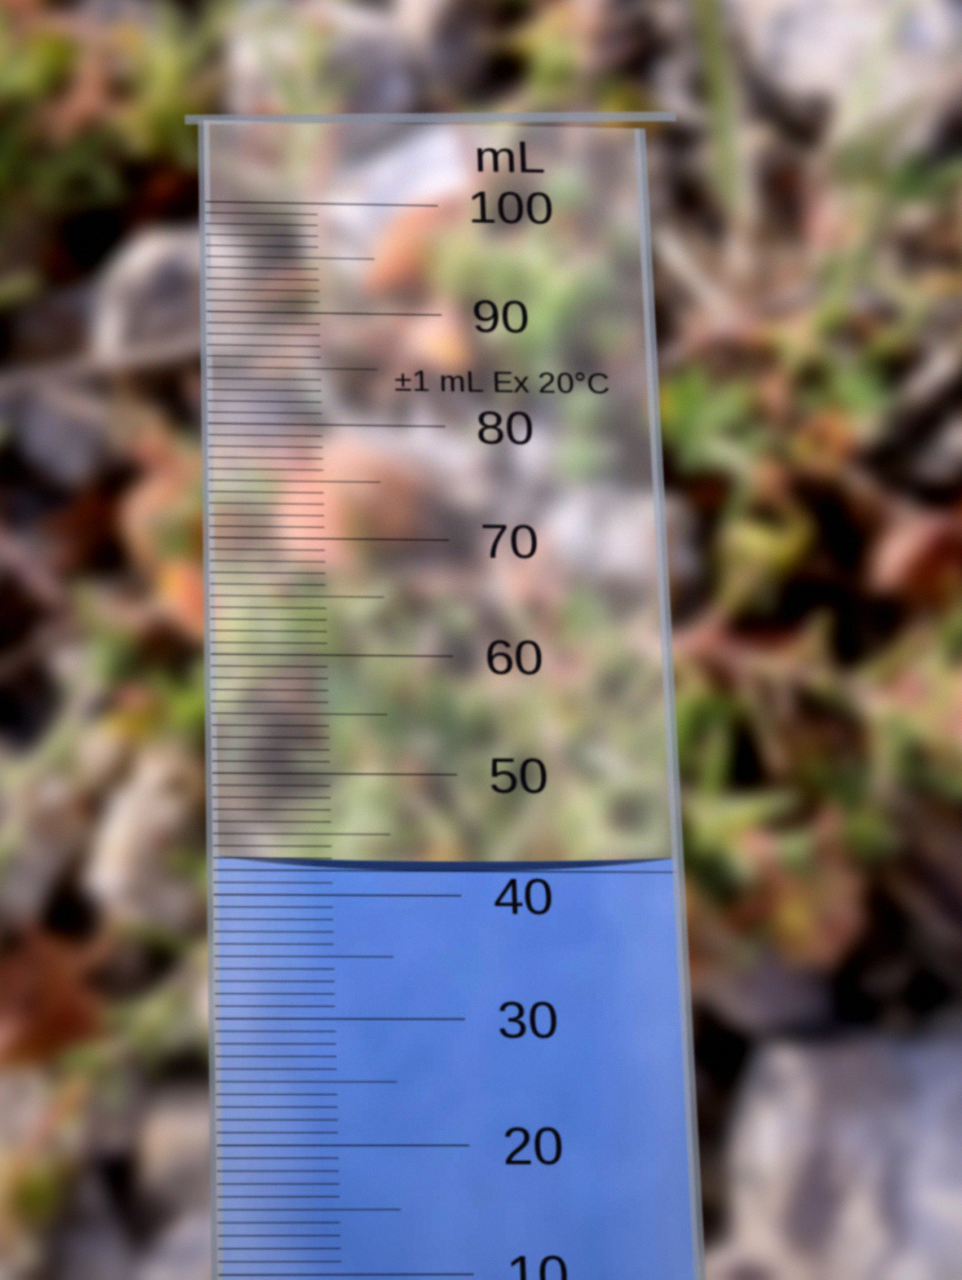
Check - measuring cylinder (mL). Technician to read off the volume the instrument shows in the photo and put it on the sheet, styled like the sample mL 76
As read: mL 42
